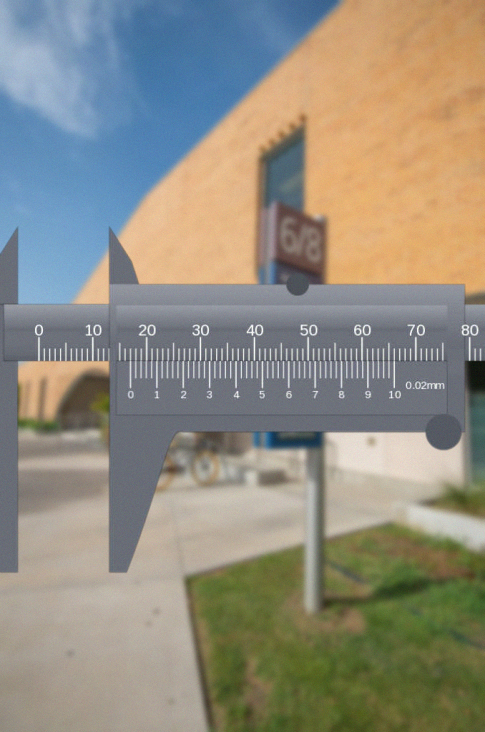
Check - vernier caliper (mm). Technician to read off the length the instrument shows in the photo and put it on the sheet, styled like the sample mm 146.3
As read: mm 17.0
